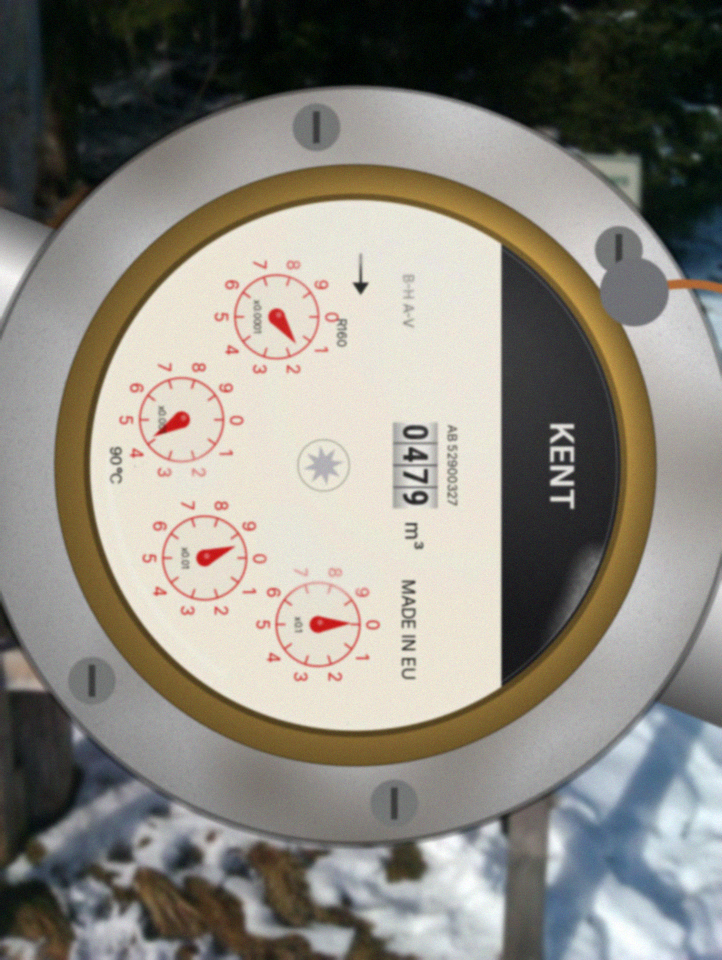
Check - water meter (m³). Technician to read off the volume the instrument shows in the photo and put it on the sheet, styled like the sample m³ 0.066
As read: m³ 478.9941
